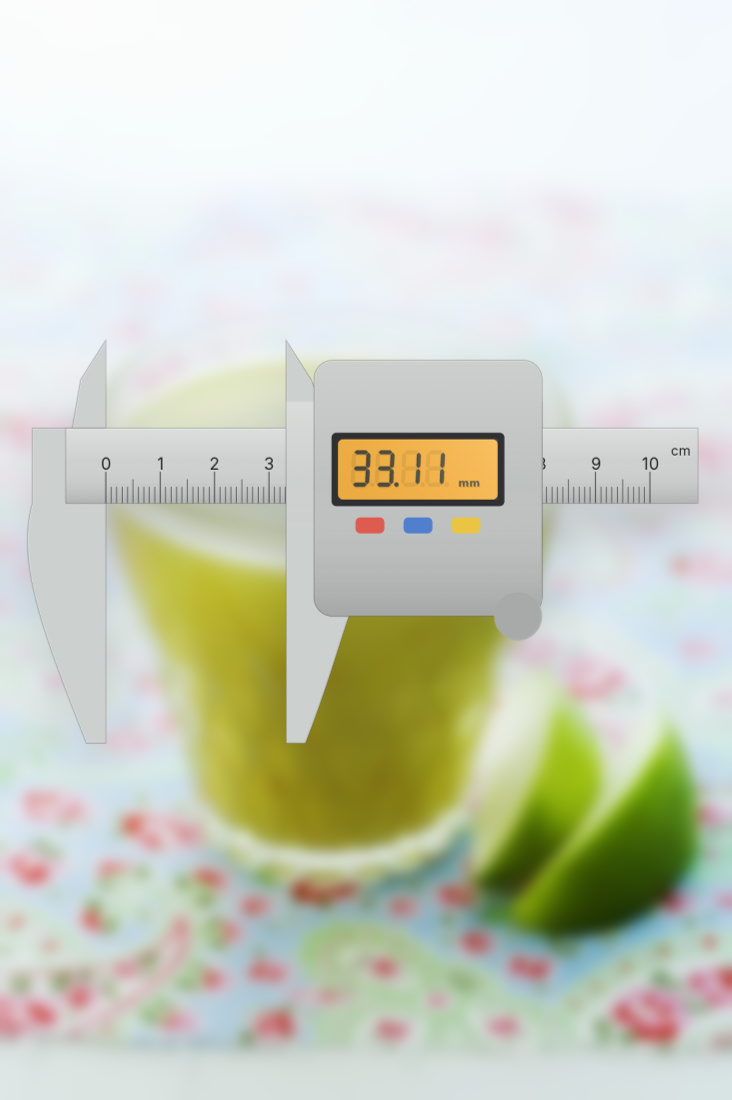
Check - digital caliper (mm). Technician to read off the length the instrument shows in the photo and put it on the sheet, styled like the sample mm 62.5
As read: mm 33.11
